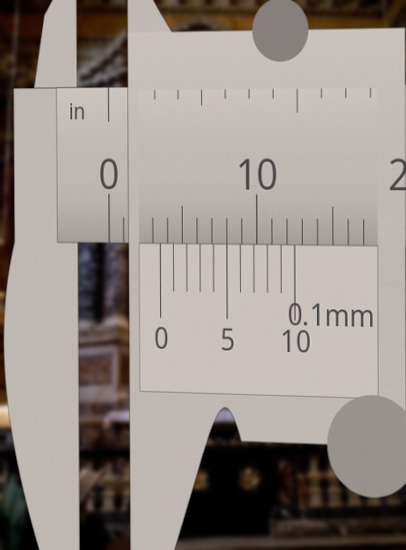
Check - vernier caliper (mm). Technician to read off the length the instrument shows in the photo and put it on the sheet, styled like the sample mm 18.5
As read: mm 3.5
